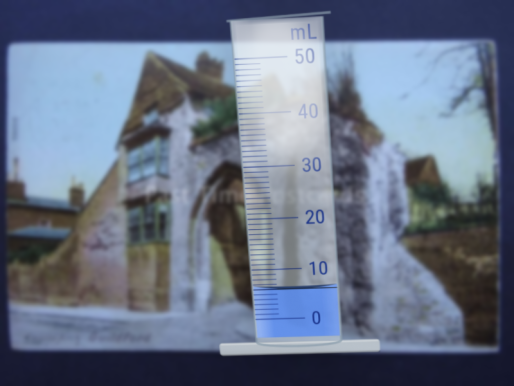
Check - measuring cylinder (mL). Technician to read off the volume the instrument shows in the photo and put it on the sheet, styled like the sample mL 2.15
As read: mL 6
